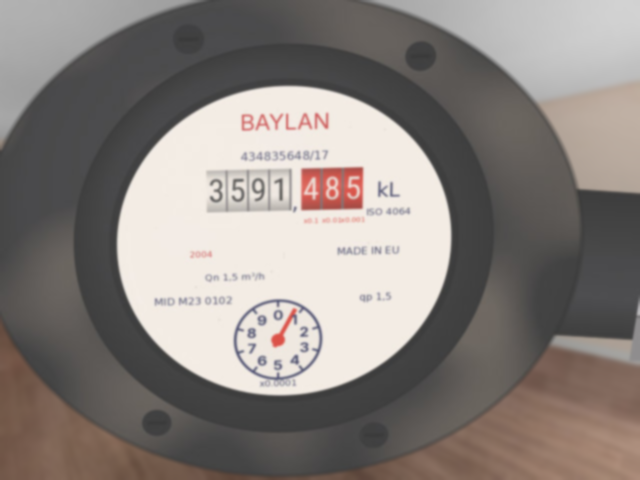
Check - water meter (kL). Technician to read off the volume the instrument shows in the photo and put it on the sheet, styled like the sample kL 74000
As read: kL 3591.4850
